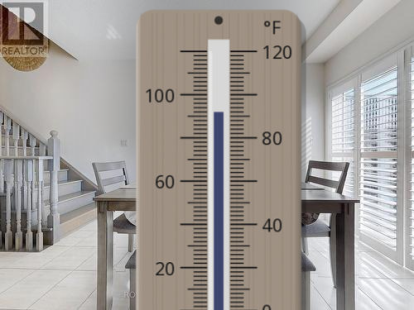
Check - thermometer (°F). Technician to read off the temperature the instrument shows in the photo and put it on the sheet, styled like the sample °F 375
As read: °F 92
